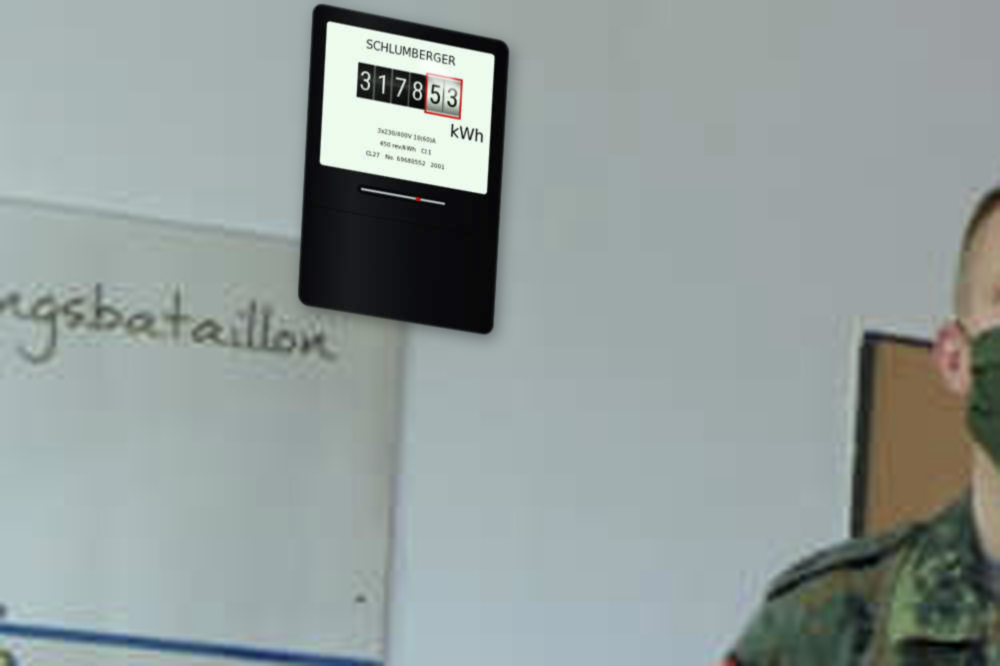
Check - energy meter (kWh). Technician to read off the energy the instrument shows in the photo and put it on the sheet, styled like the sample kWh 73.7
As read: kWh 3178.53
